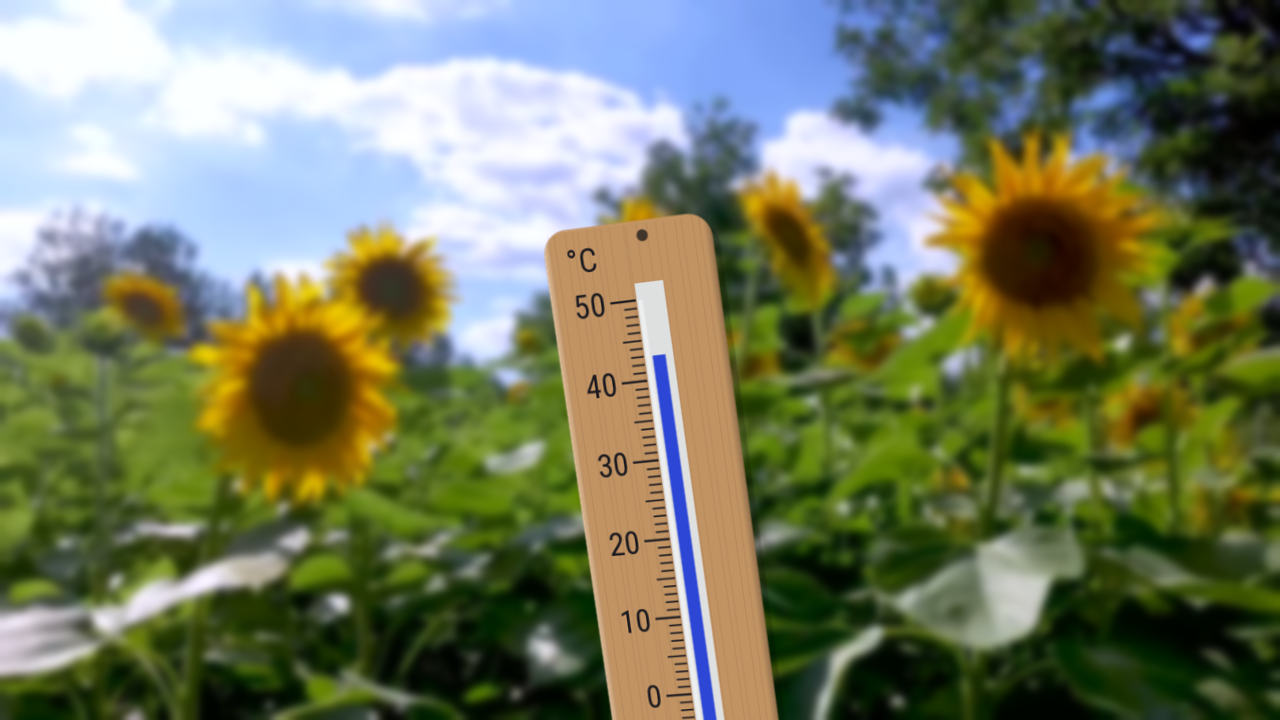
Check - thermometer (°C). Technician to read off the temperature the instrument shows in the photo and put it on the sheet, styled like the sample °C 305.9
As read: °C 43
